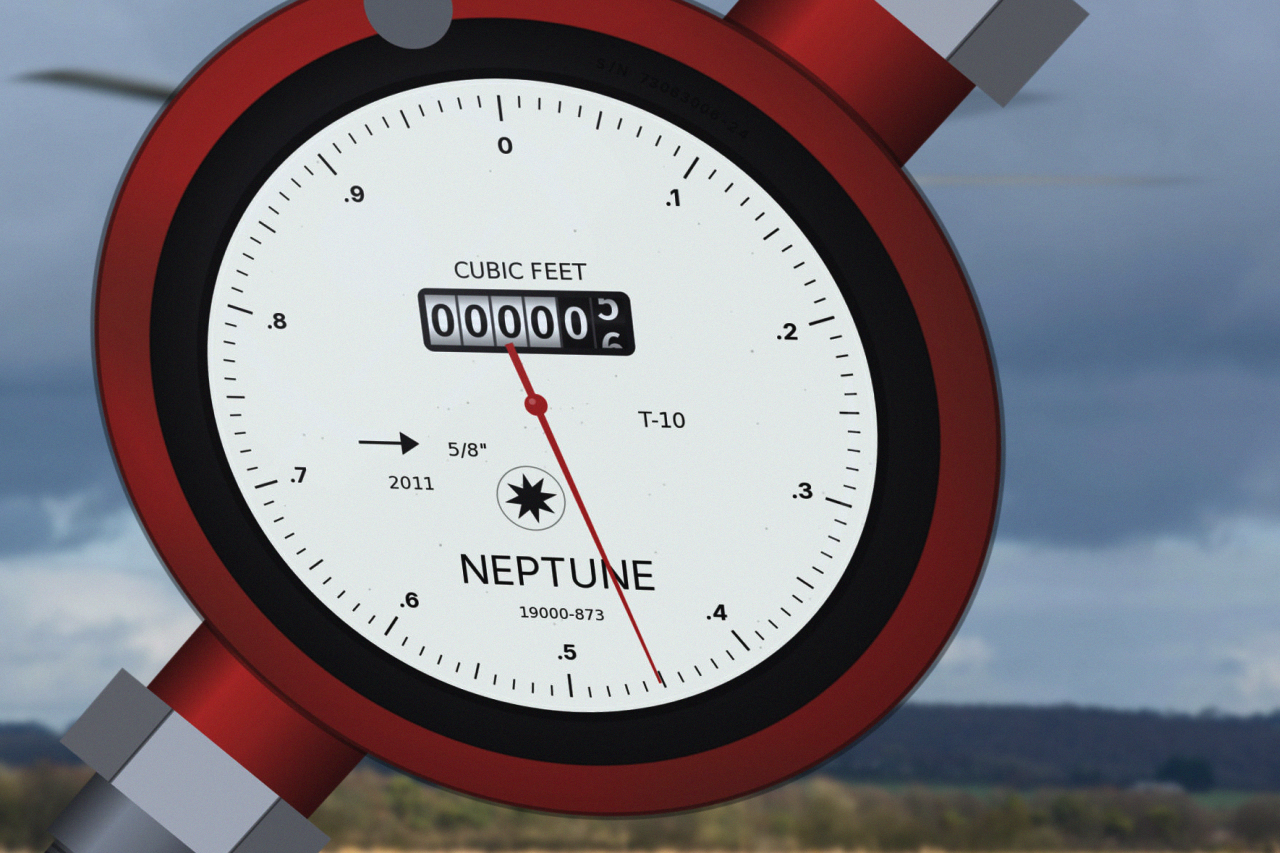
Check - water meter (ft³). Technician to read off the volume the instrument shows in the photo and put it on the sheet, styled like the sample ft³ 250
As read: ft³ 5.45
